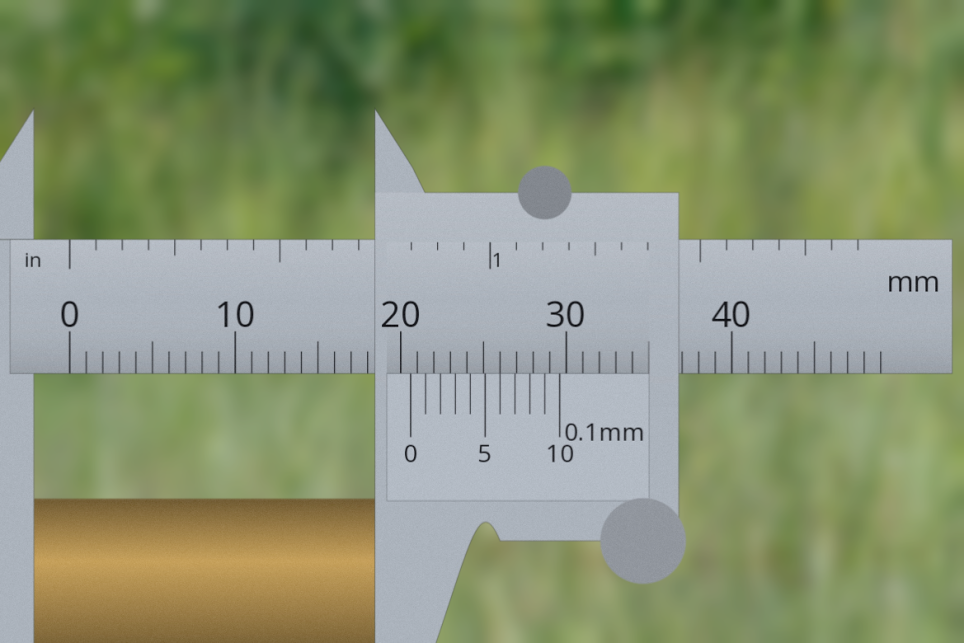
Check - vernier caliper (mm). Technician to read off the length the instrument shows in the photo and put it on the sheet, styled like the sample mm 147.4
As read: mm 20.6
